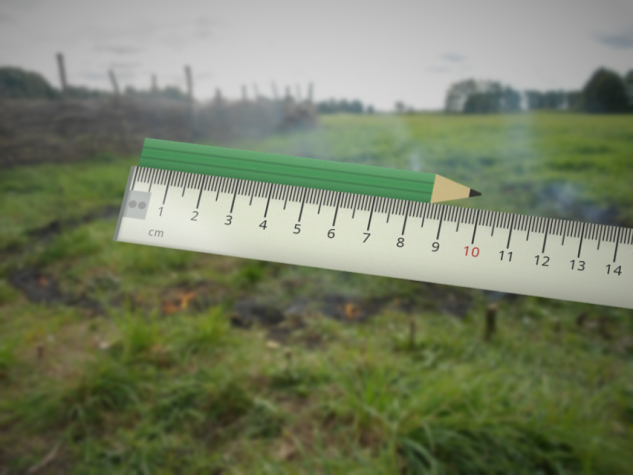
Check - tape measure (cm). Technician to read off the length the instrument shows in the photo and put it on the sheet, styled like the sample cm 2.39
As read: cm 10
